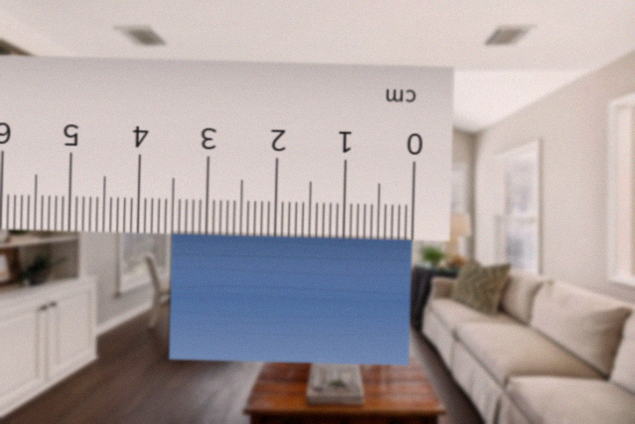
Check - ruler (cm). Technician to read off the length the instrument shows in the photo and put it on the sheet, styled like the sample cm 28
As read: cm 3.5
